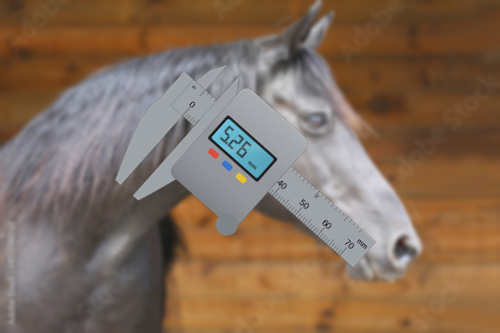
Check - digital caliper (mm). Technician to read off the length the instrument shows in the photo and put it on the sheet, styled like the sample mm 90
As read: mm 5.26
